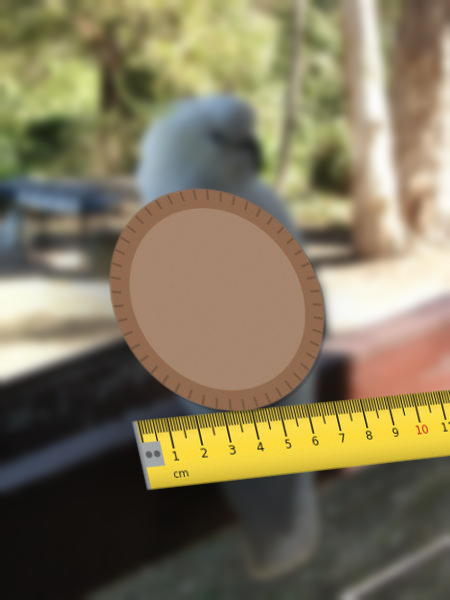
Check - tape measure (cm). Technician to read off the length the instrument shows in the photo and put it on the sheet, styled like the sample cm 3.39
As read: cm 7.5
